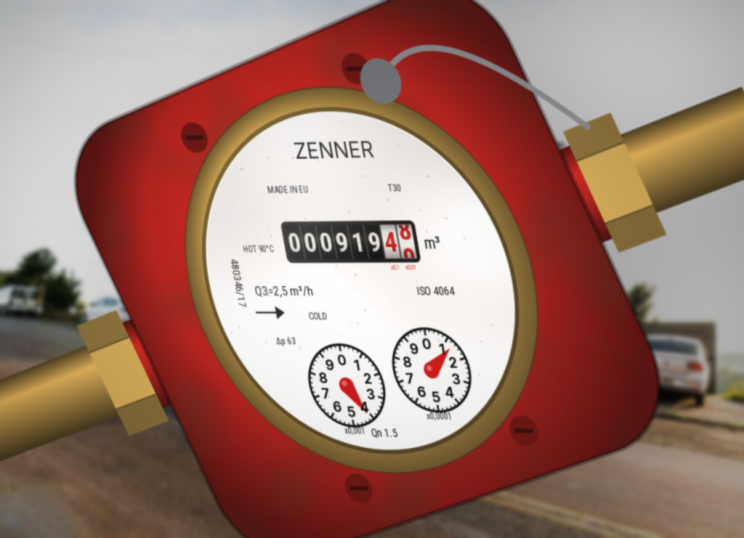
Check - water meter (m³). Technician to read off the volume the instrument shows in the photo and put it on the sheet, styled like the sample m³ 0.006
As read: m³ 919.4841
